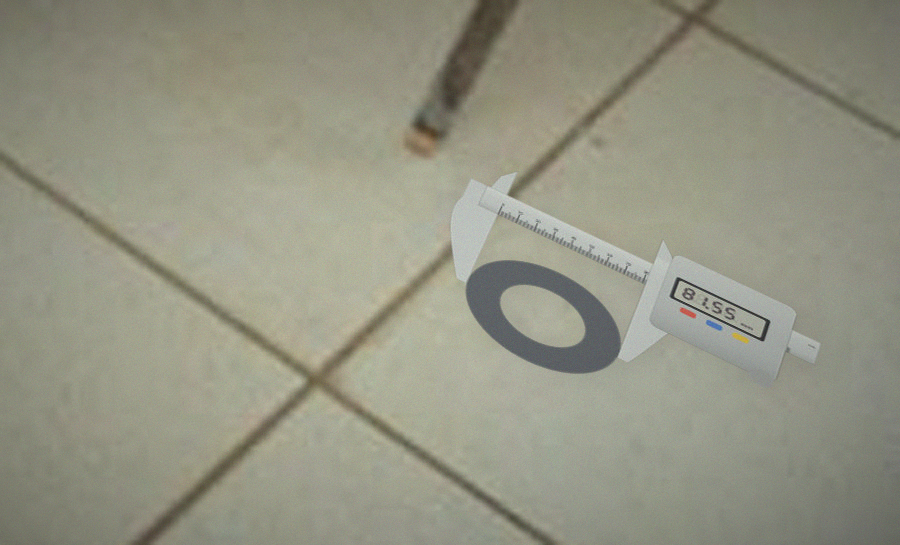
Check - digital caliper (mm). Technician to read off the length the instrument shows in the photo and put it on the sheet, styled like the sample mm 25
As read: mm 81.55
